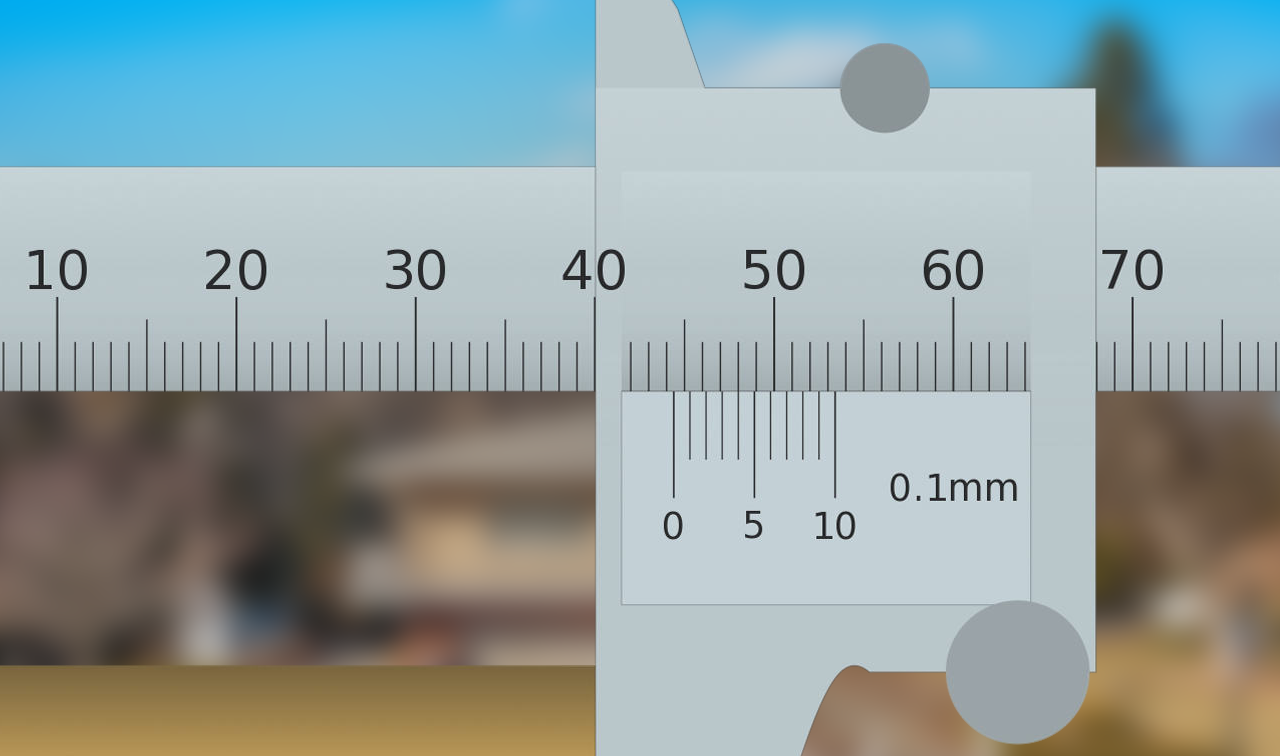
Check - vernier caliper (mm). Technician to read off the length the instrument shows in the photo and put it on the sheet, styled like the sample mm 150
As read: mm 44.4
